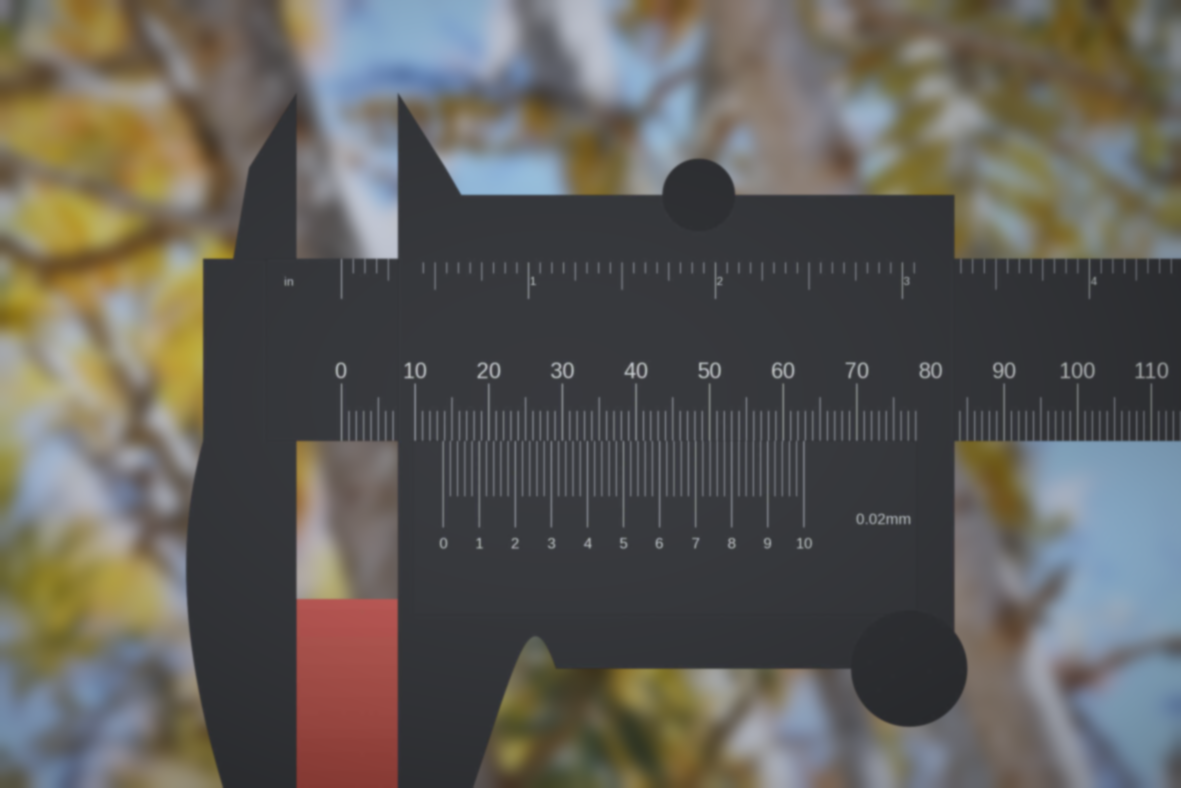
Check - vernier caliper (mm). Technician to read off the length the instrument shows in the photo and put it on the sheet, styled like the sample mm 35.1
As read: mm 13.8
